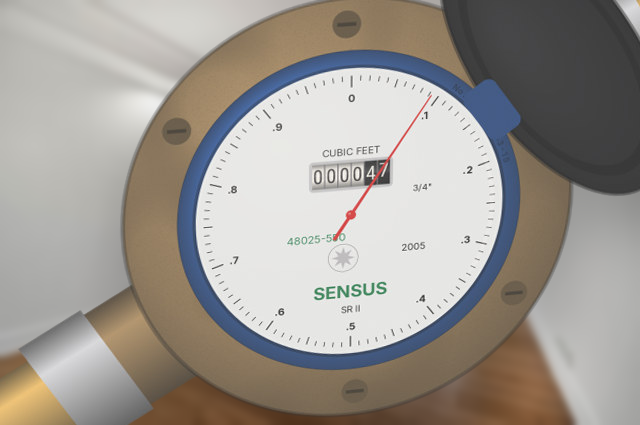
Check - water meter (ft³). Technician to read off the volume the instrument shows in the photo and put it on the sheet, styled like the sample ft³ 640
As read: ft³ 47.09
